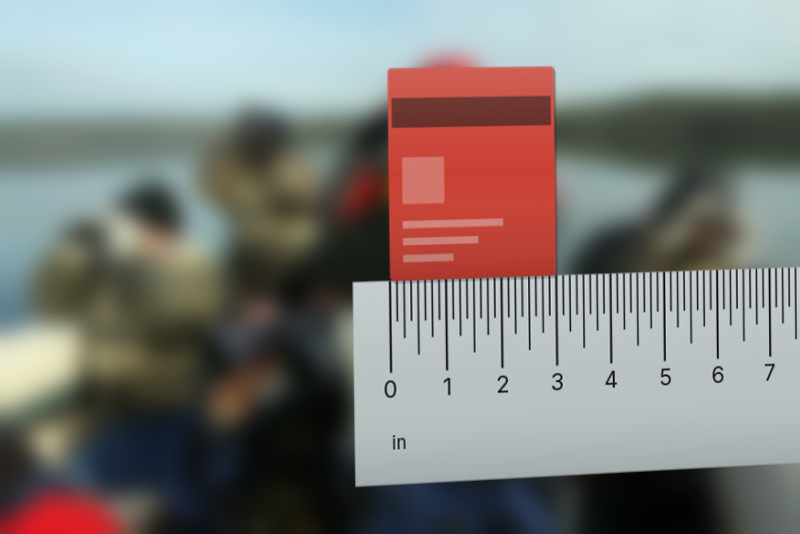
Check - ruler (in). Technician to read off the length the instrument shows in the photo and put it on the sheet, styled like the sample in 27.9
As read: in 3
